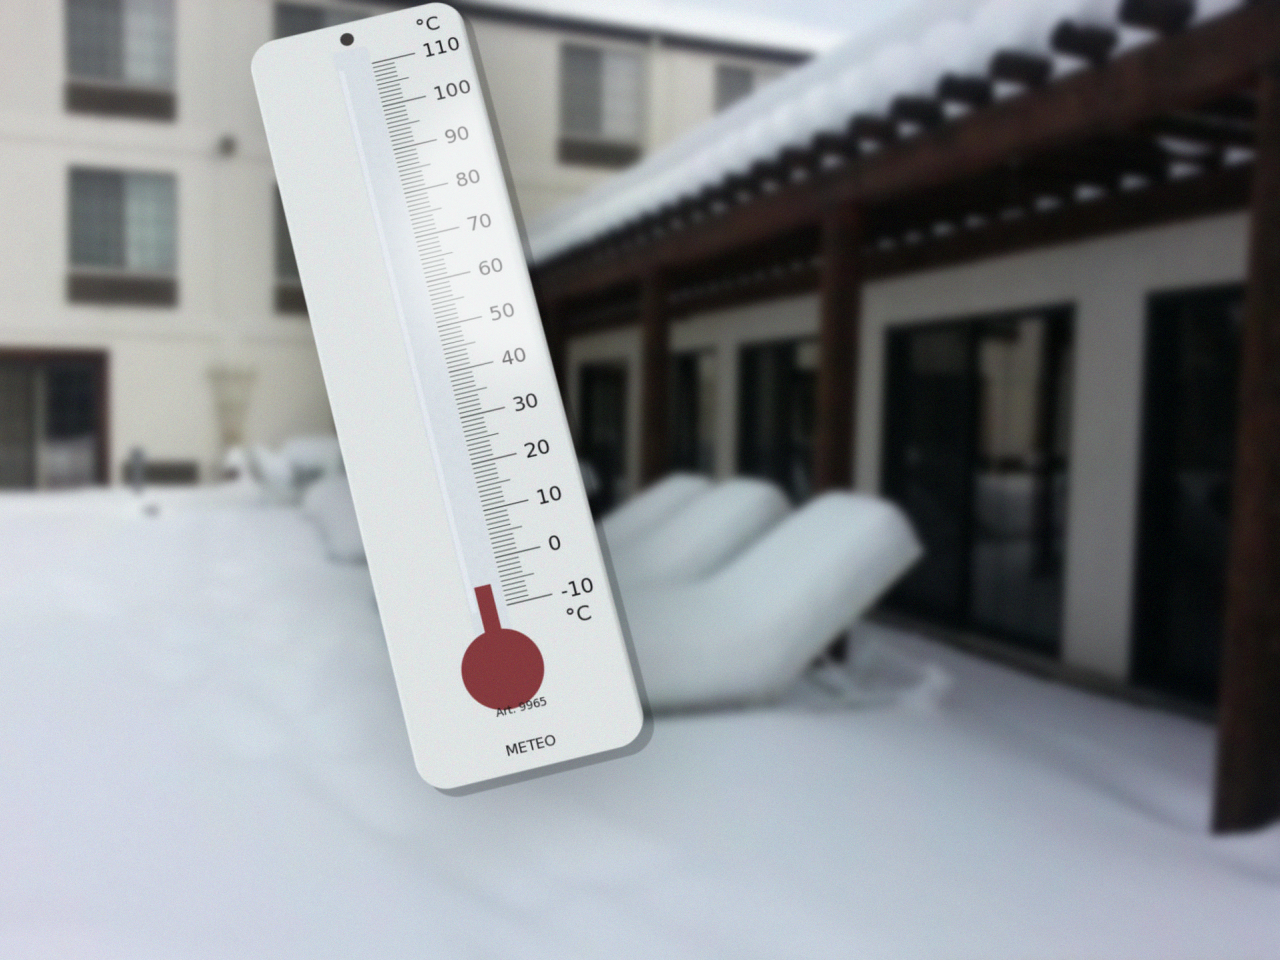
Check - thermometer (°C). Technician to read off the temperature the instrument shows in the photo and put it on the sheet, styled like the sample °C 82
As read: °C -5
